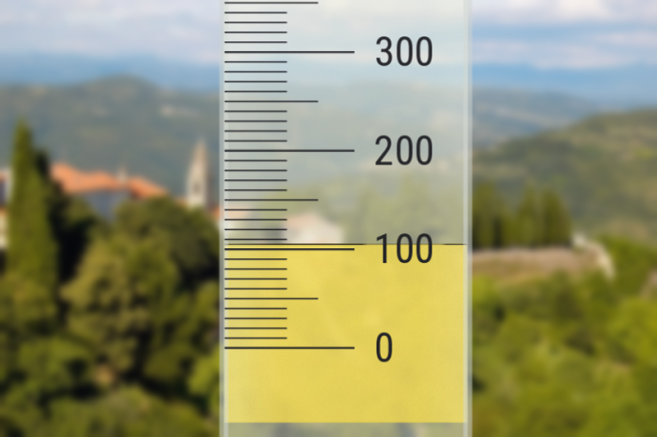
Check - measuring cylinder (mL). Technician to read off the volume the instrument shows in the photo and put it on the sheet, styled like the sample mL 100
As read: mL 105
